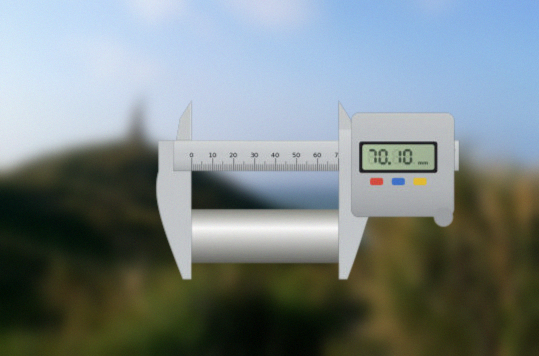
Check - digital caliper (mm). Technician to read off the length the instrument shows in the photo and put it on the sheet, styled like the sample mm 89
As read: mm 70.10
